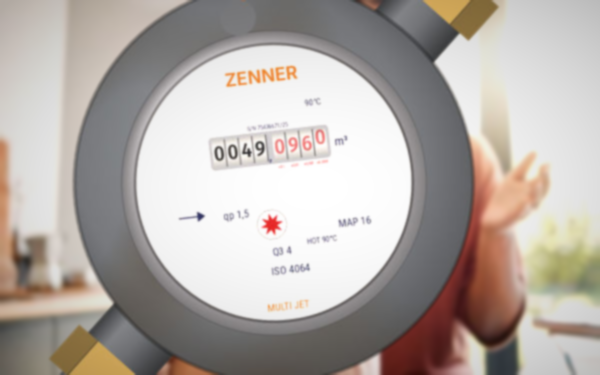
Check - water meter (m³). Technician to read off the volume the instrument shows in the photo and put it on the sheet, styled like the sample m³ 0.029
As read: m³ 49.0960
